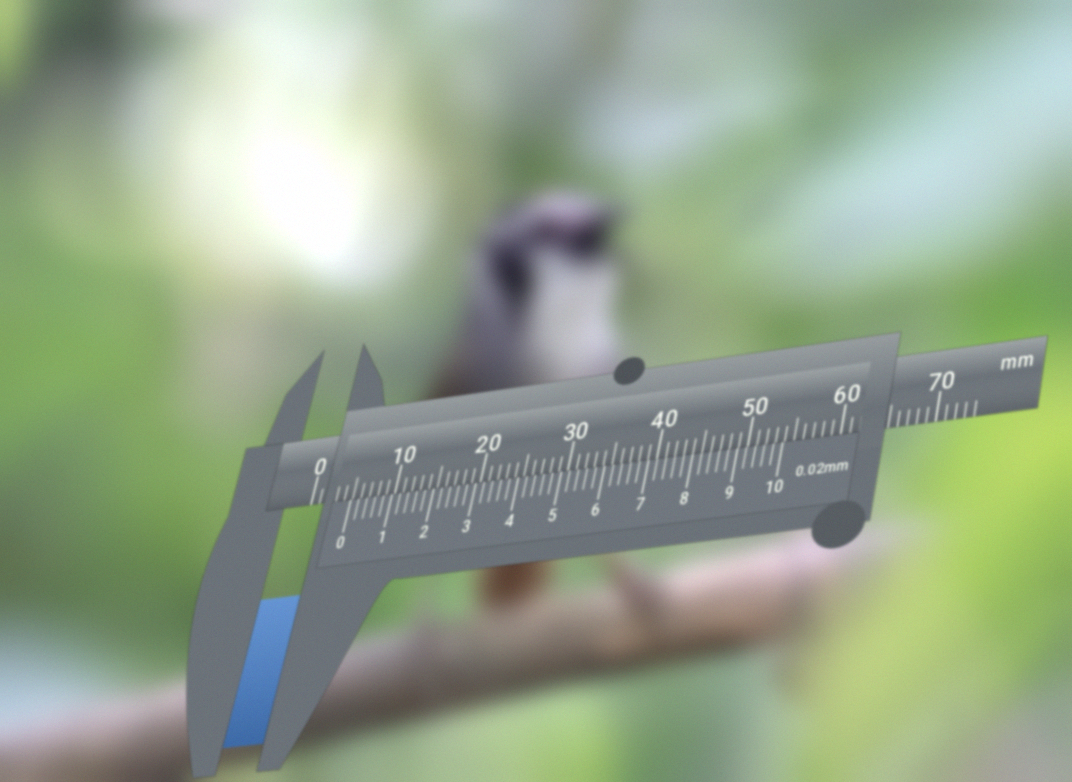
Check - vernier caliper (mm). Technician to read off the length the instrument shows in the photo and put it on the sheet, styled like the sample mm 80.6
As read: mm 4.8
